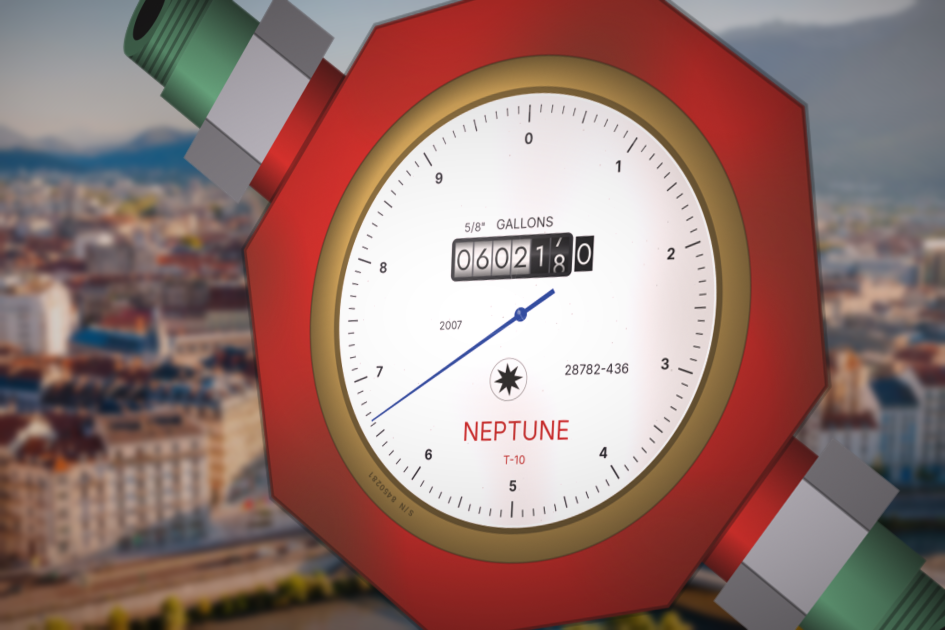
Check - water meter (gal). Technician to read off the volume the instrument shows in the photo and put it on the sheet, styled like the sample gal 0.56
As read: gal 602176.6
